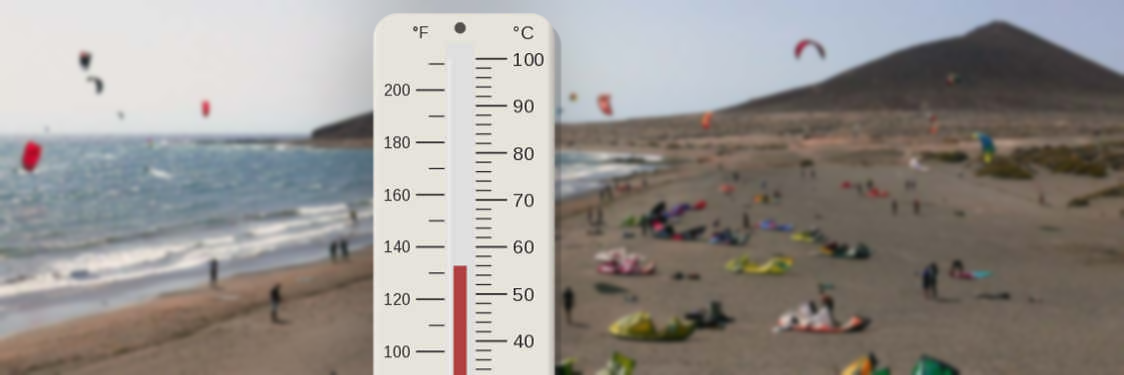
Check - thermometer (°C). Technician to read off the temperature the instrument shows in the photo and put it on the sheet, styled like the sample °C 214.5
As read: °C 56
